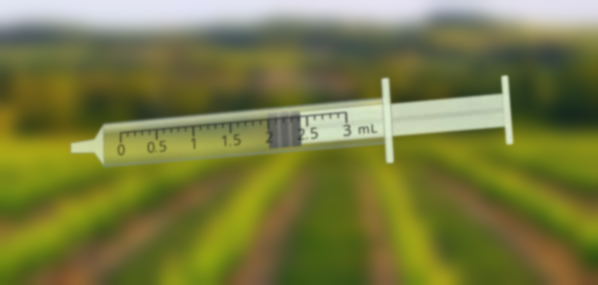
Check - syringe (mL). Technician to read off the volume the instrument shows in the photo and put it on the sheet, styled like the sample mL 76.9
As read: mL 2
